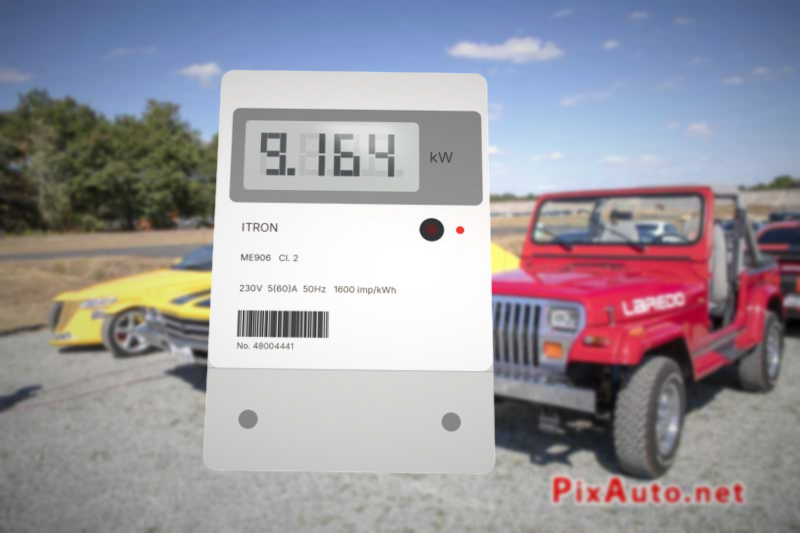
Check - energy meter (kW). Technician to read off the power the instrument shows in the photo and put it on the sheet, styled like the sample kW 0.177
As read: kW 9.164
